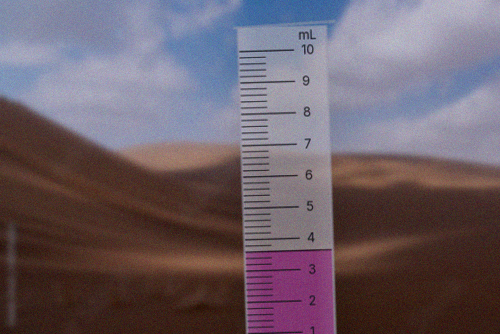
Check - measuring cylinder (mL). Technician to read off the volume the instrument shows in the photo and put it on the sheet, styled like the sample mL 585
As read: mL 3.6
